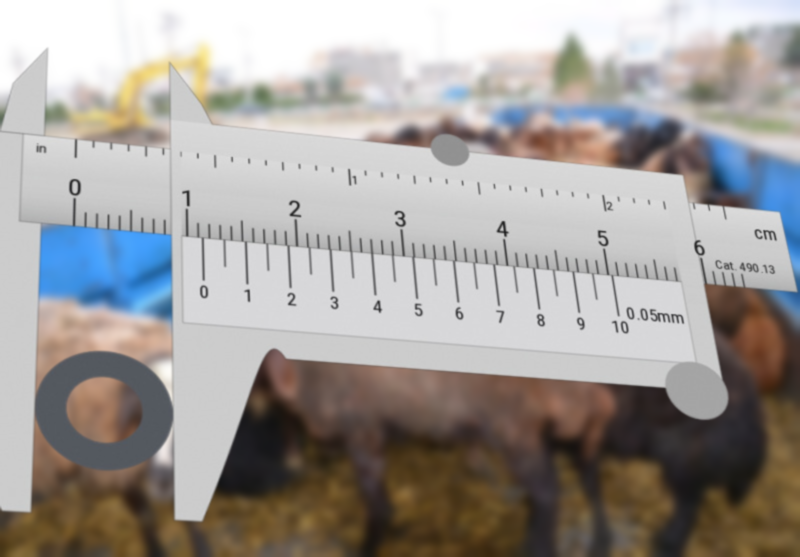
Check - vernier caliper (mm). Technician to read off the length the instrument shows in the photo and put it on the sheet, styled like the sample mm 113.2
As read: mm 11.4
